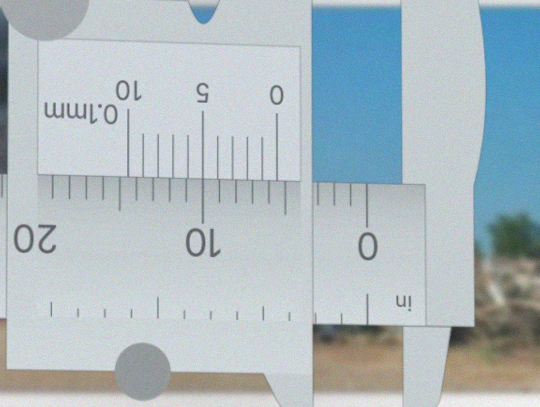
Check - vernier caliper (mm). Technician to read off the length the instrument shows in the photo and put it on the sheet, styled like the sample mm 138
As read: mm 5.5
